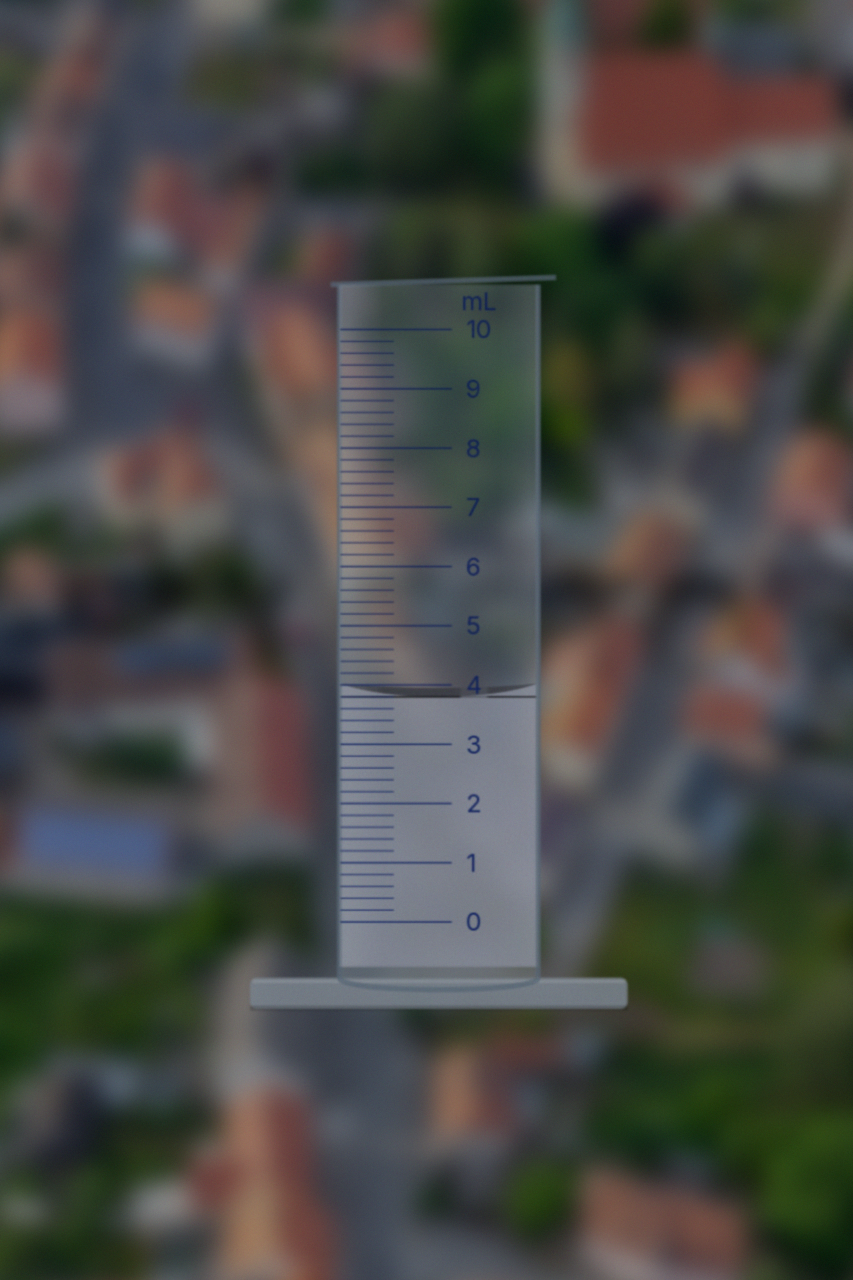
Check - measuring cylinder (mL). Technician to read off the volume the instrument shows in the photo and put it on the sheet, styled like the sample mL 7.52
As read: mL 3.8
